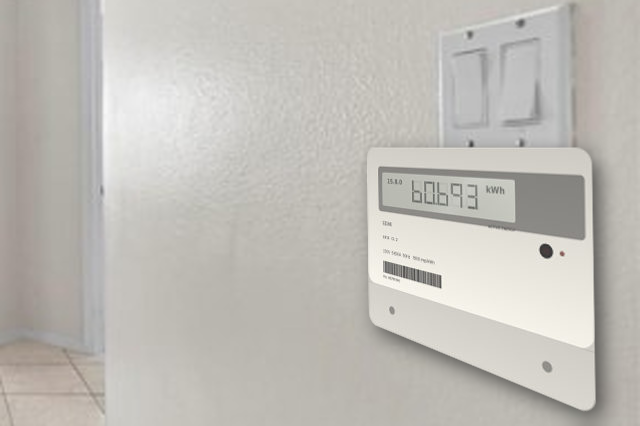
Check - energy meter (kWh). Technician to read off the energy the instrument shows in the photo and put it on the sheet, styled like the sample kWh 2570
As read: kWh 60.693
